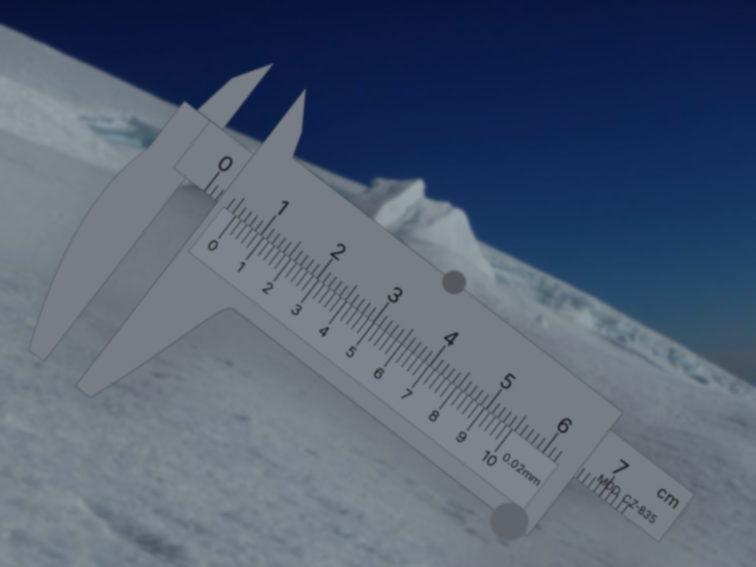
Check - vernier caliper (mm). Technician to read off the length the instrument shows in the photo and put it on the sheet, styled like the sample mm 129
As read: mm 5.6
